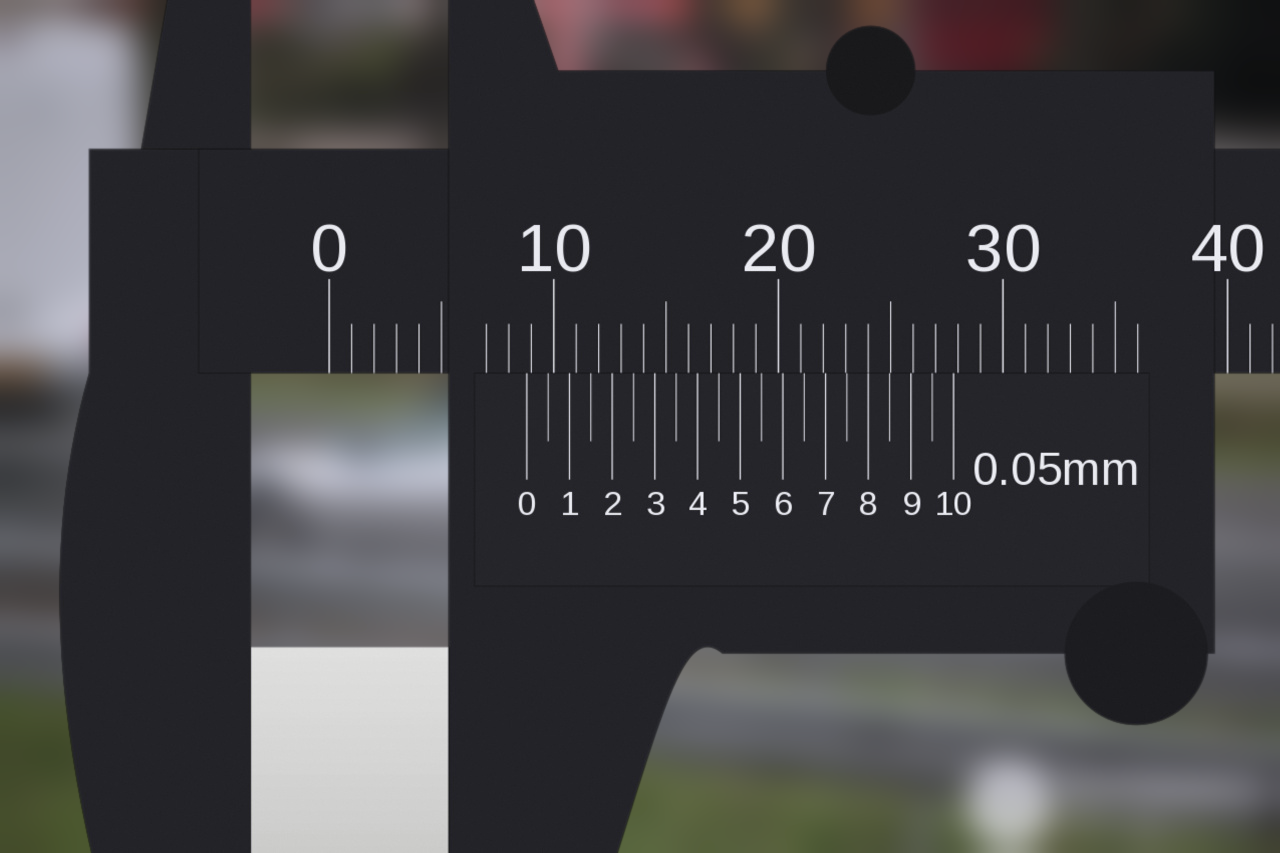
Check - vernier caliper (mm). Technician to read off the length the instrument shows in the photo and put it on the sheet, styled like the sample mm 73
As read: mm 8.8
